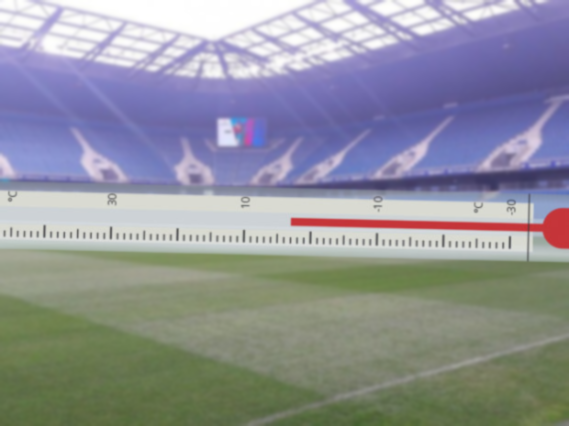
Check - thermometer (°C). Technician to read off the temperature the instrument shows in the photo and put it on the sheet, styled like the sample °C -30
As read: °C 3
